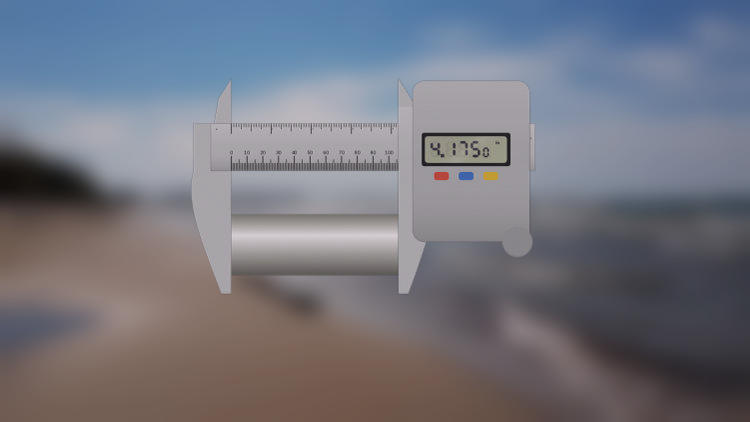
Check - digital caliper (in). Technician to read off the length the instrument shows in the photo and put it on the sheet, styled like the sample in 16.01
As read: in 4.1750
